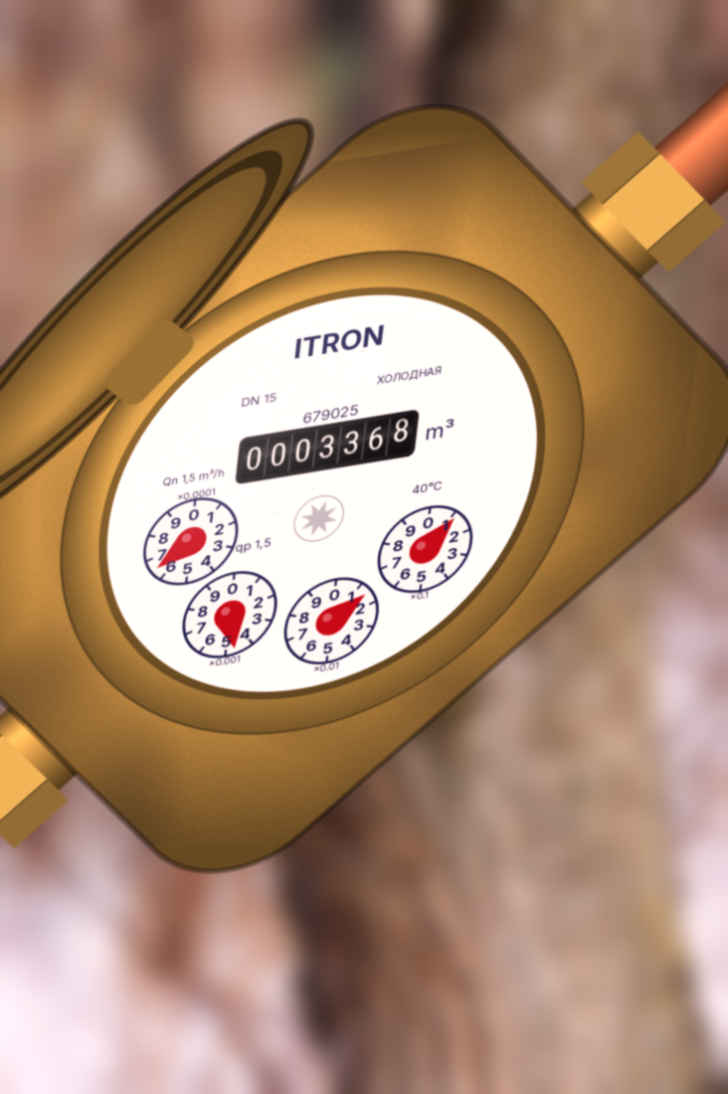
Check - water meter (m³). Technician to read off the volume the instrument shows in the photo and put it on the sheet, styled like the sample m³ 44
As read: m³ 3368.1146
